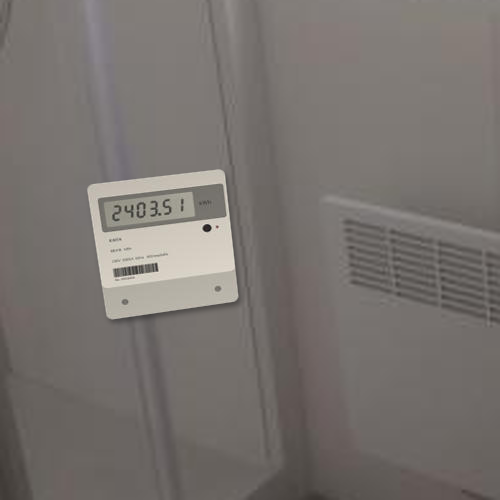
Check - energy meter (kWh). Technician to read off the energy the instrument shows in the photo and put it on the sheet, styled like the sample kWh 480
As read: kWh 2403.51
